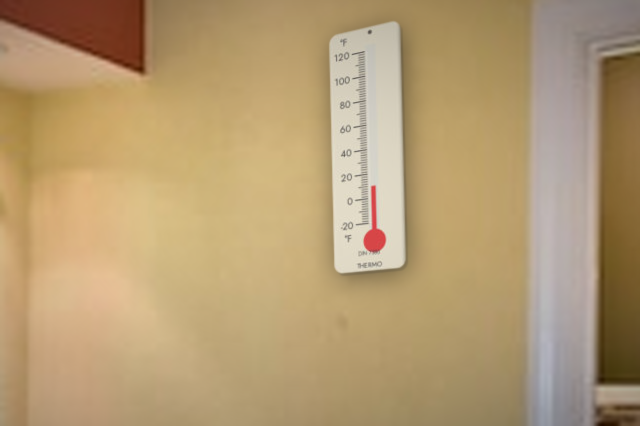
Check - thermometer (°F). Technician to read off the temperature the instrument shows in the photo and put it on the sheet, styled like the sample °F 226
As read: °F 10
